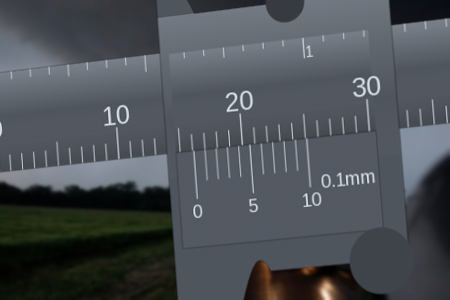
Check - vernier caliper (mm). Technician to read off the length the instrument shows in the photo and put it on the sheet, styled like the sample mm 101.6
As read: mm 16.1
